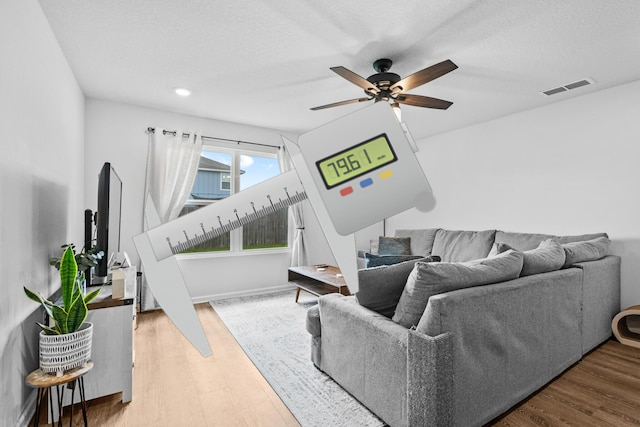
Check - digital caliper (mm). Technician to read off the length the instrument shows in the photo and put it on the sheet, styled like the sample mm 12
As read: mm 79.61
